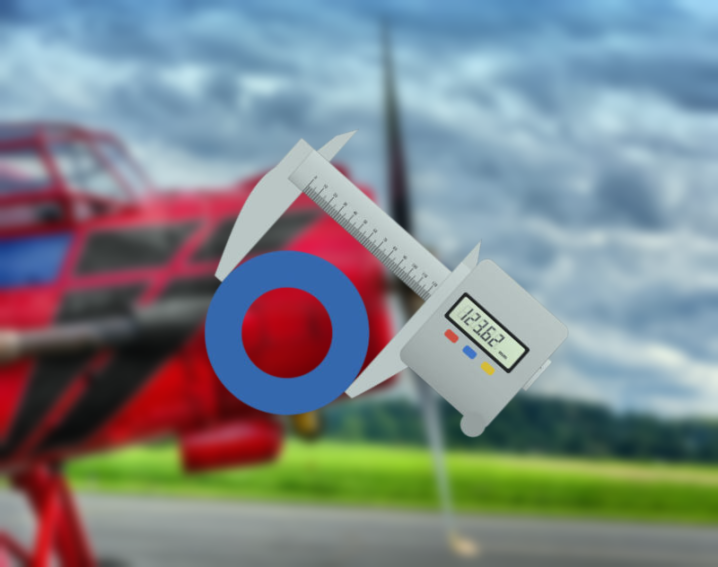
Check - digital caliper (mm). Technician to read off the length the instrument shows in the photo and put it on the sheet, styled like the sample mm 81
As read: mm 123.62
